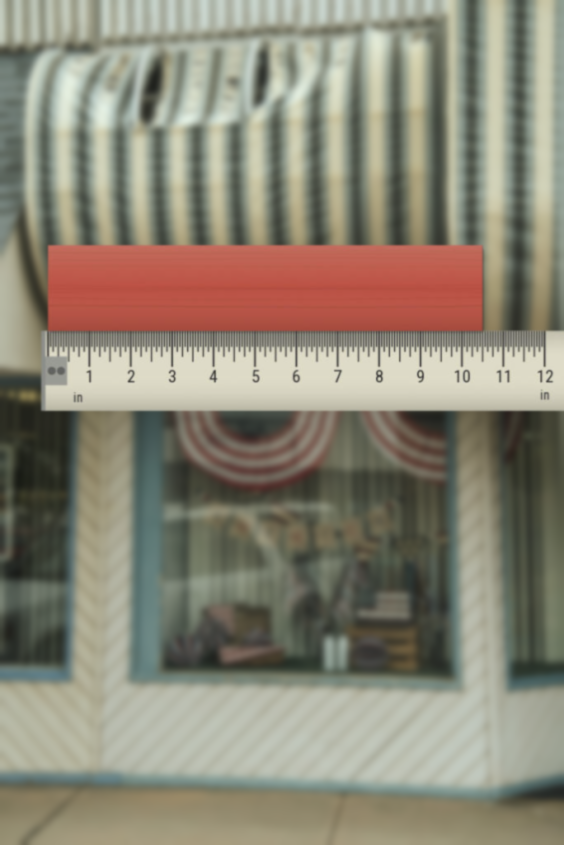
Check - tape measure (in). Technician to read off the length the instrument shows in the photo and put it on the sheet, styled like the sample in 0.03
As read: in 10.5
